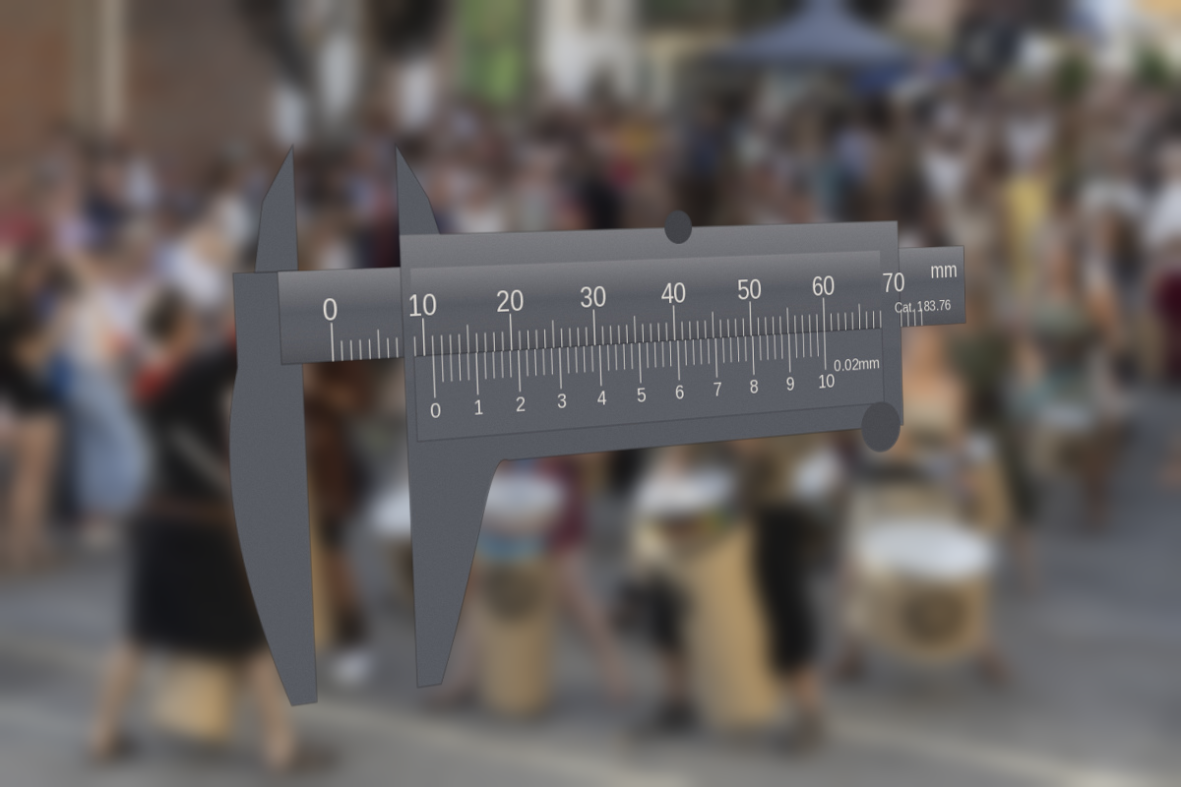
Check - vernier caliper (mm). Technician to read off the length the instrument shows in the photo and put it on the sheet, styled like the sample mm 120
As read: mm 11.0
